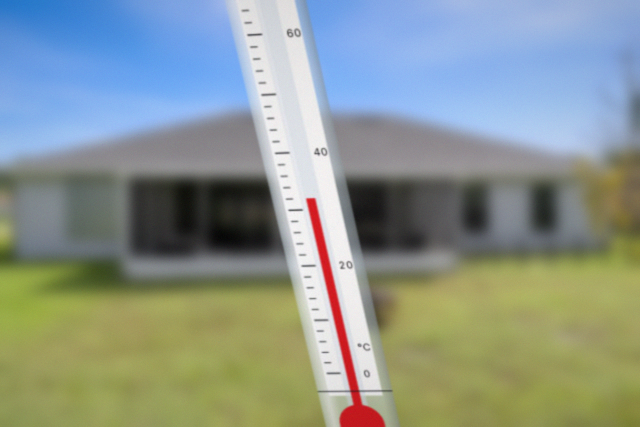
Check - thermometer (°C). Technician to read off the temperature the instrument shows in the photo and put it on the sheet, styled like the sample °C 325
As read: °C 32
